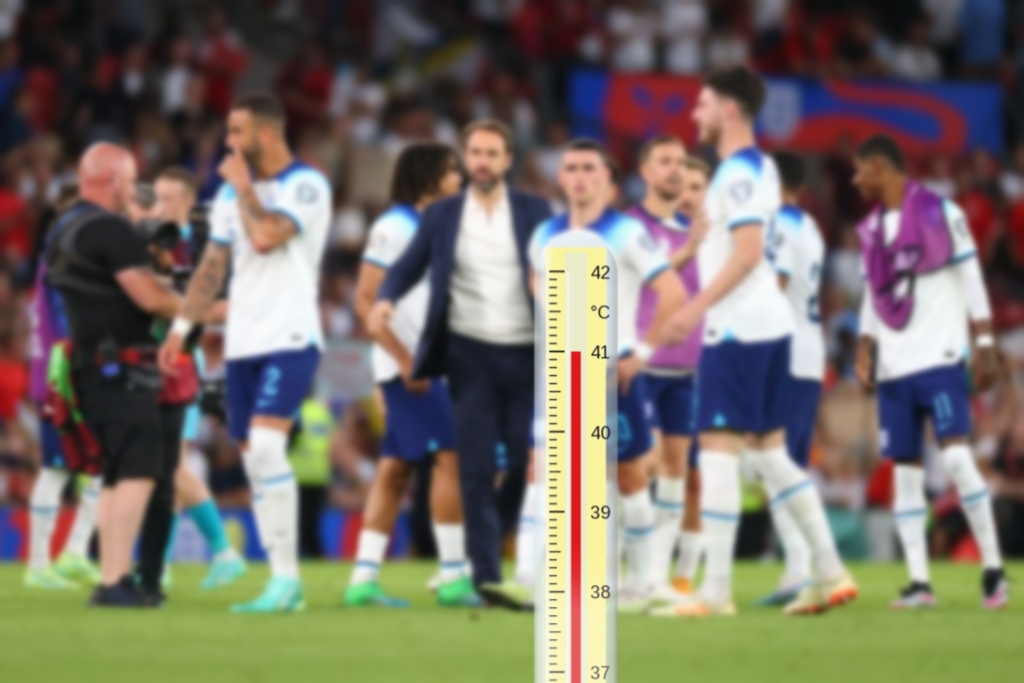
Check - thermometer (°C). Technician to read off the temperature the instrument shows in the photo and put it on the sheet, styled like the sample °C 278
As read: °C 41
